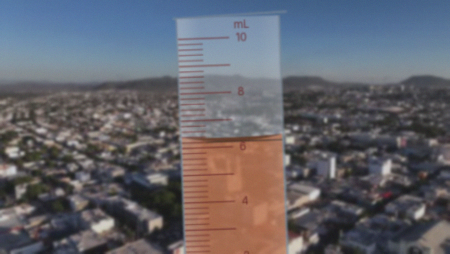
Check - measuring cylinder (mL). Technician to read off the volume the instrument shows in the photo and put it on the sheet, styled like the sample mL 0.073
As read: mL 6.2
